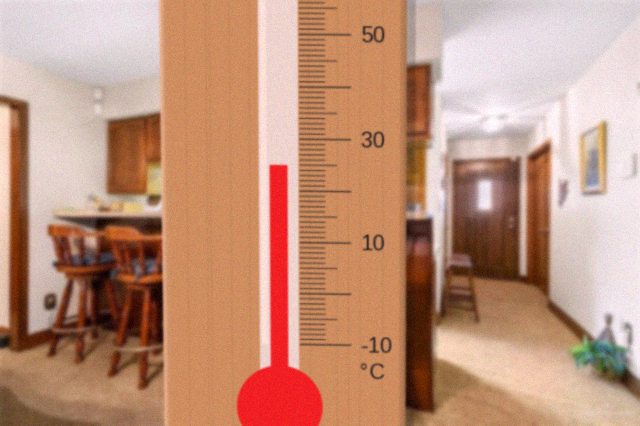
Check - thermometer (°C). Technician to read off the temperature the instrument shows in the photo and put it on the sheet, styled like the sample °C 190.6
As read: °C 25
